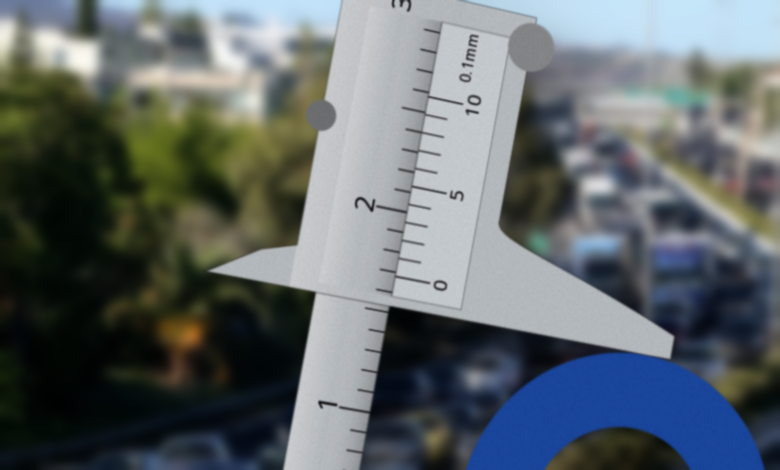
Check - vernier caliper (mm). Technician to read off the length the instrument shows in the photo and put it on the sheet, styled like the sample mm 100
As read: mm 16.8
